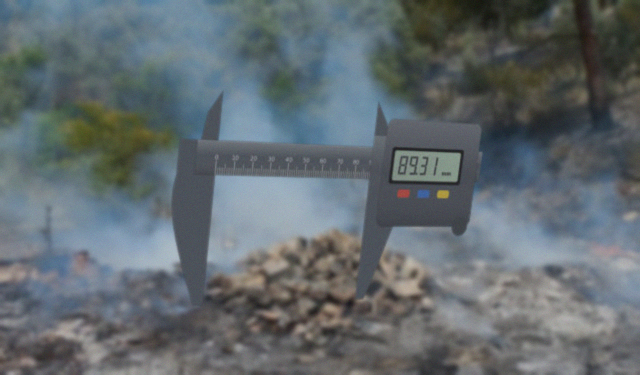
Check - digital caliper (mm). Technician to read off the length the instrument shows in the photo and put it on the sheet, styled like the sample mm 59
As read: mm 89.31
